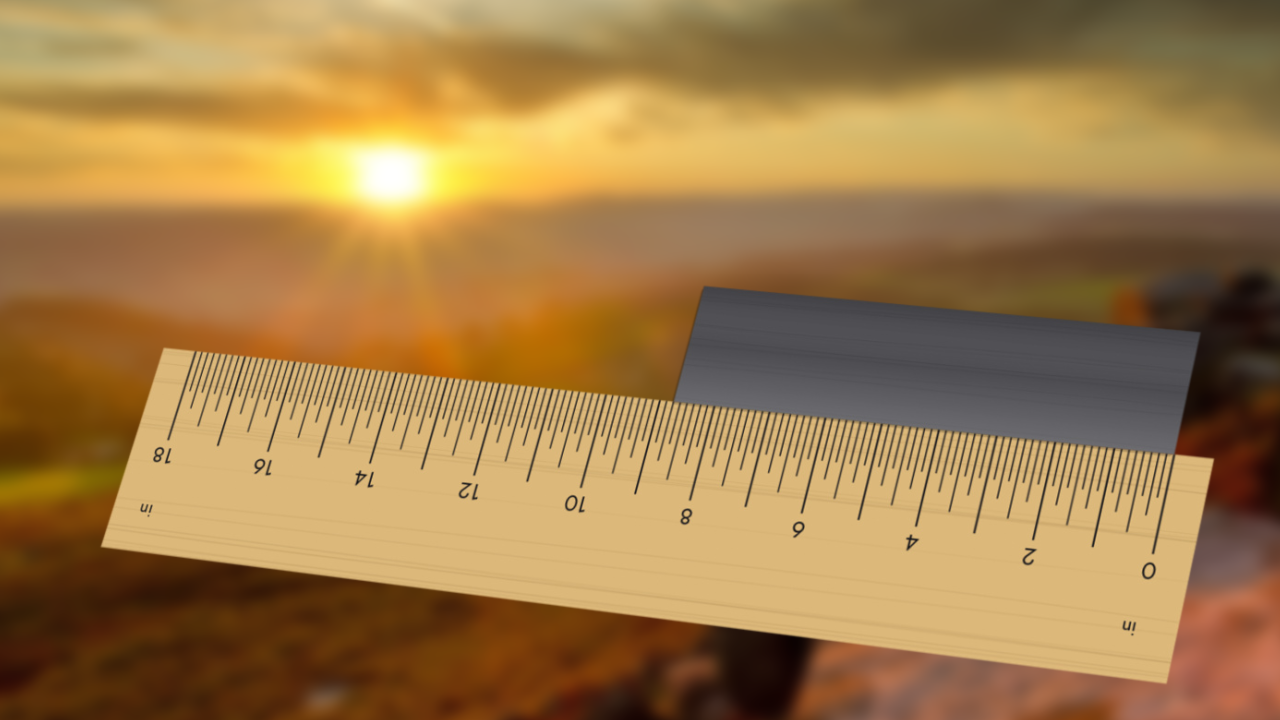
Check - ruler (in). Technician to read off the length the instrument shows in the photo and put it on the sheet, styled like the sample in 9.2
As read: in 8.75
